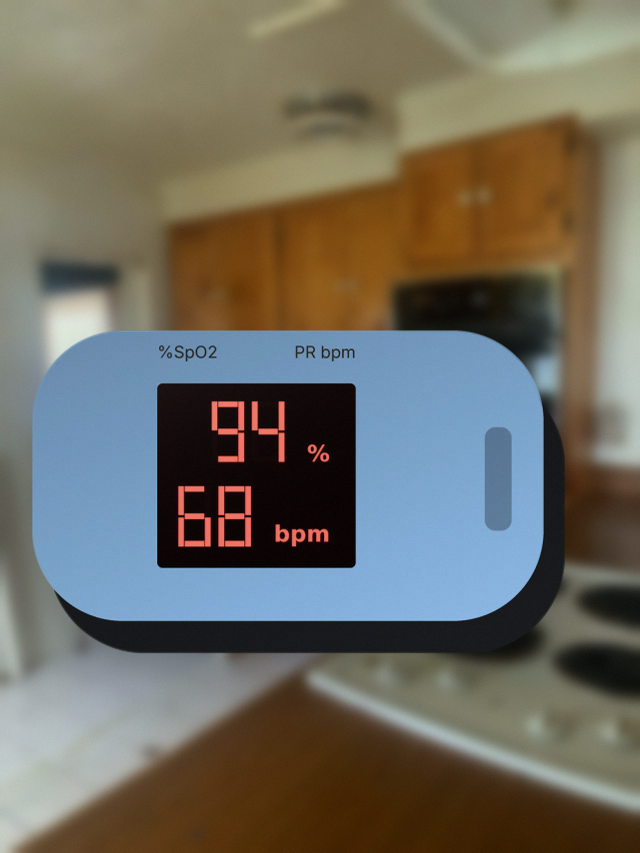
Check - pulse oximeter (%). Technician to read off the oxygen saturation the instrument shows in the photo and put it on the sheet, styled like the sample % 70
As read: % 94
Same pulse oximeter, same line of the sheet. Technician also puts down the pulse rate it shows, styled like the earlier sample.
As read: bpm 68
